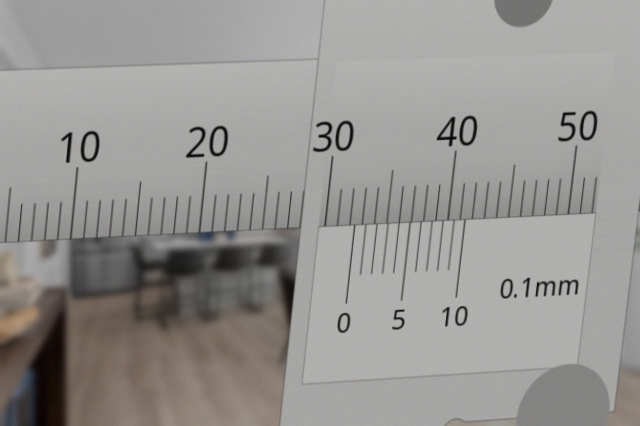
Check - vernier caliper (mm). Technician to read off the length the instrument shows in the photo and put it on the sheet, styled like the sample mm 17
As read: mm 32.4
